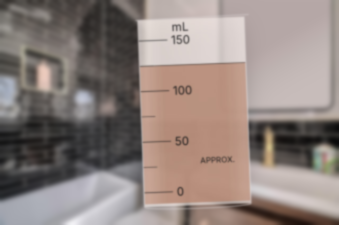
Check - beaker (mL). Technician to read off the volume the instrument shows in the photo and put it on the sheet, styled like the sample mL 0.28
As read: mL 125
